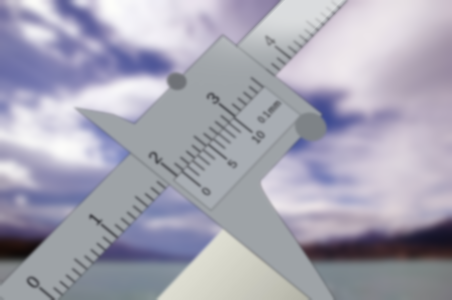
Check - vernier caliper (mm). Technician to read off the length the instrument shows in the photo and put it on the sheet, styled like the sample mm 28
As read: mm 20.8
